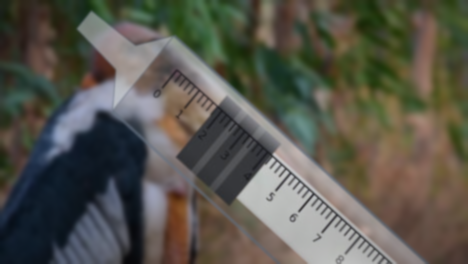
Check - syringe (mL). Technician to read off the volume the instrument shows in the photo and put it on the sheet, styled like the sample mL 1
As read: mL 1.8
